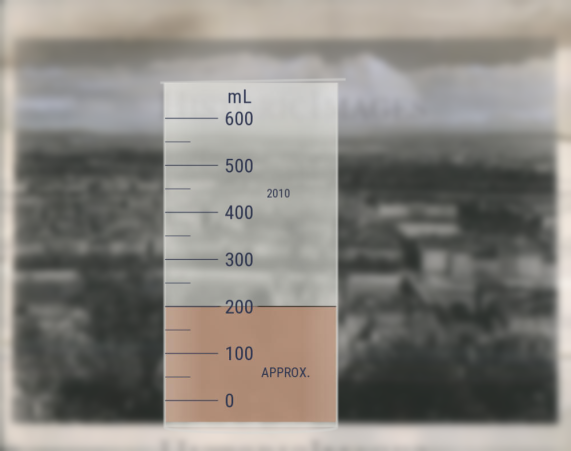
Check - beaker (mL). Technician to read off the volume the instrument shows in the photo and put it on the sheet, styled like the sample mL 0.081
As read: mL 200
